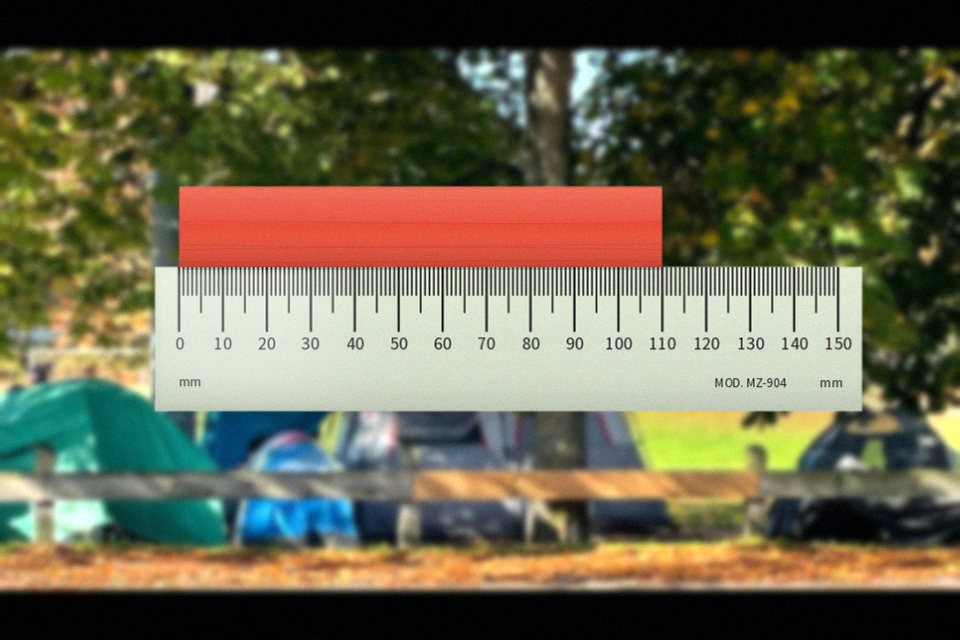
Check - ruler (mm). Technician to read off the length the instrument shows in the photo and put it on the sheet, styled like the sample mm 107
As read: mm 110
